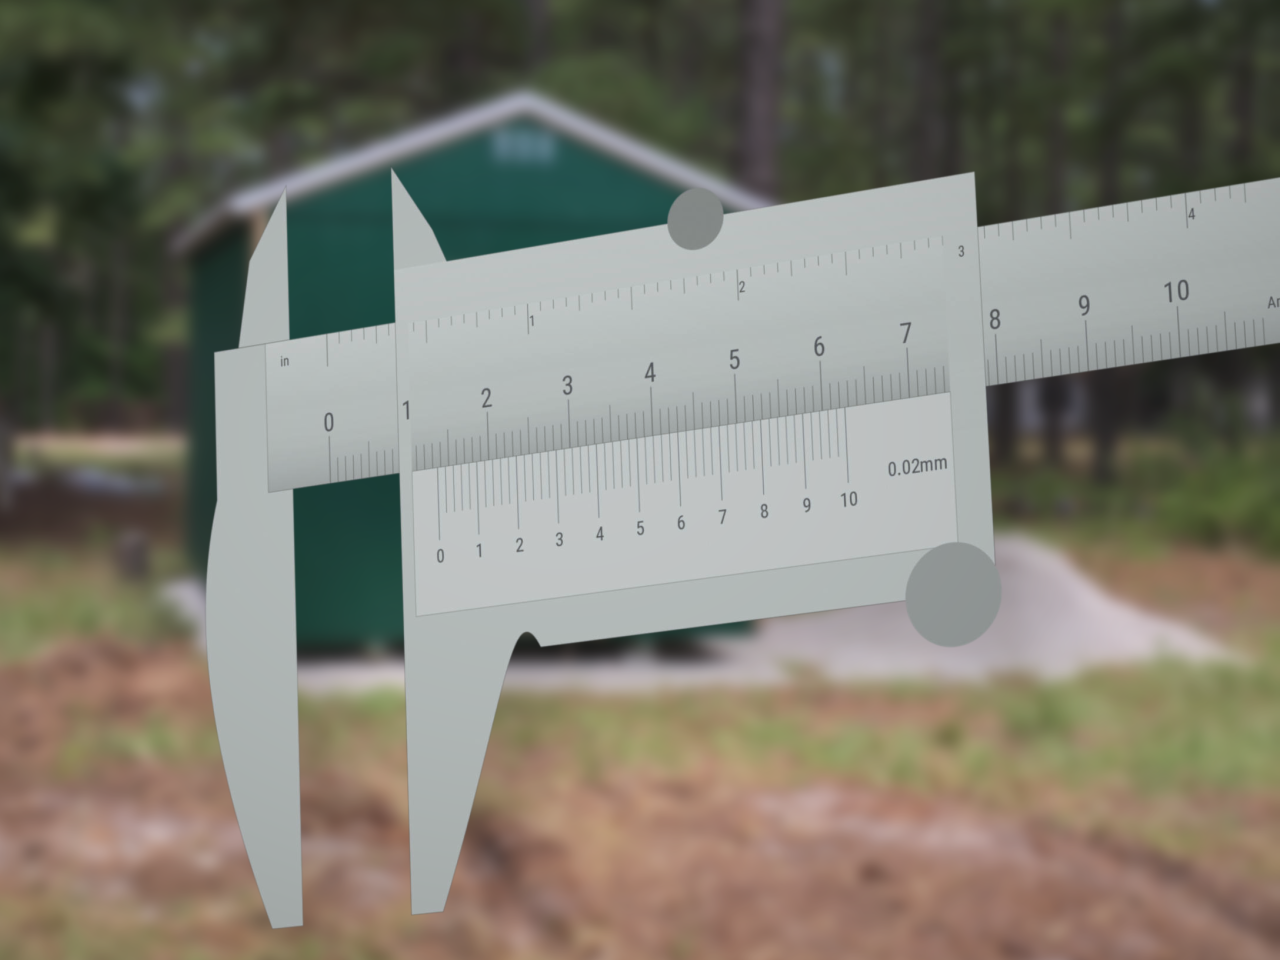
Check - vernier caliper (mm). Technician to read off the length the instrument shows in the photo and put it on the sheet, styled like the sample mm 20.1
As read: mm 13.6
